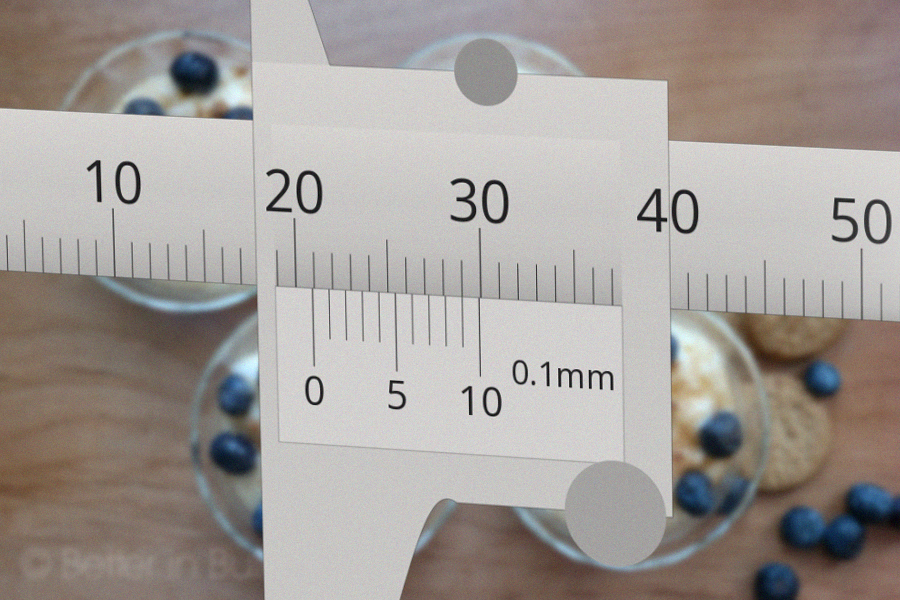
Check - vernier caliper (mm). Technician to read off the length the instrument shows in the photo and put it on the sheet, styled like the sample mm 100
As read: mm 20.9
